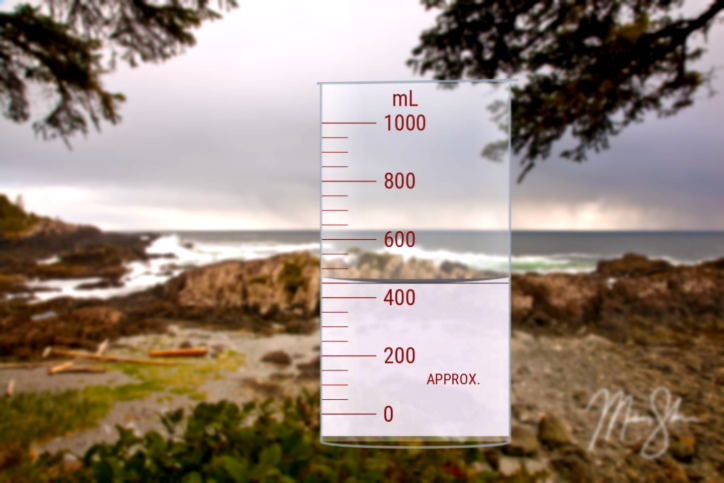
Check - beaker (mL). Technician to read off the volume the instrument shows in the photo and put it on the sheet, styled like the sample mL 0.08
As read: mL 450
